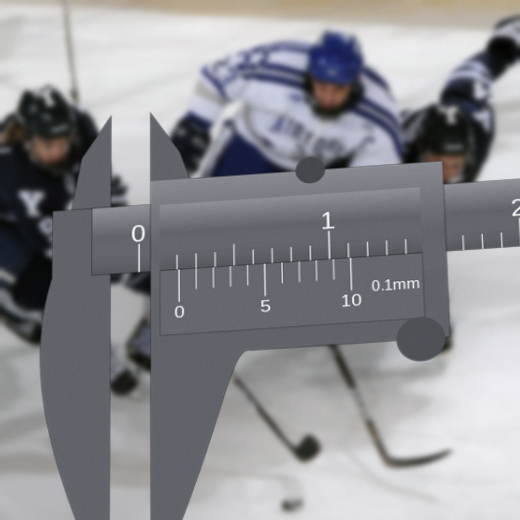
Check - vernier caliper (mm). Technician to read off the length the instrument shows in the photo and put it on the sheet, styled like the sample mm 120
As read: mm 2.1
